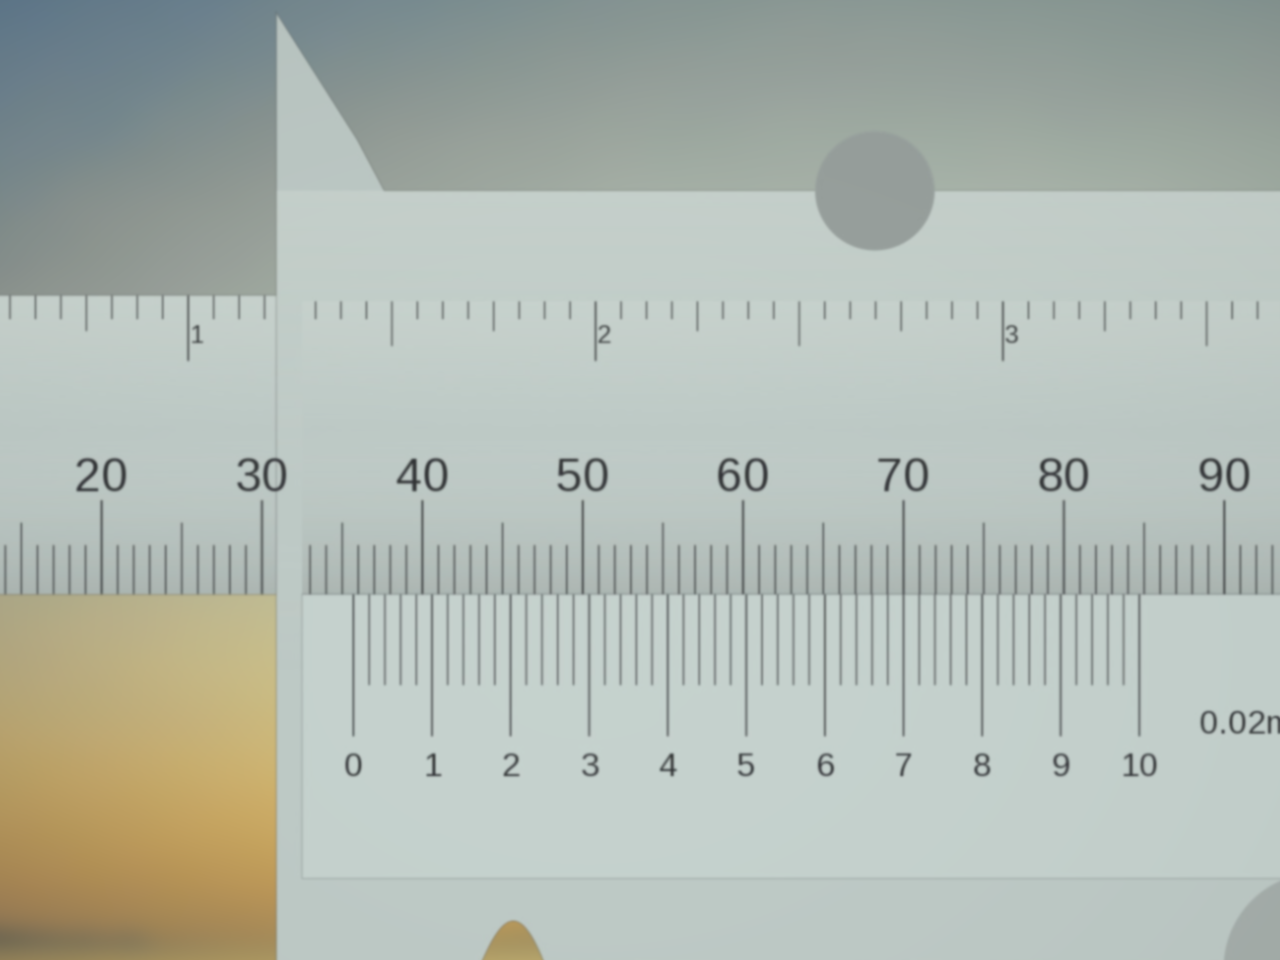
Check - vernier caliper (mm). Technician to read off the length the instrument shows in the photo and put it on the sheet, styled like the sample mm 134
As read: mm 35.7
